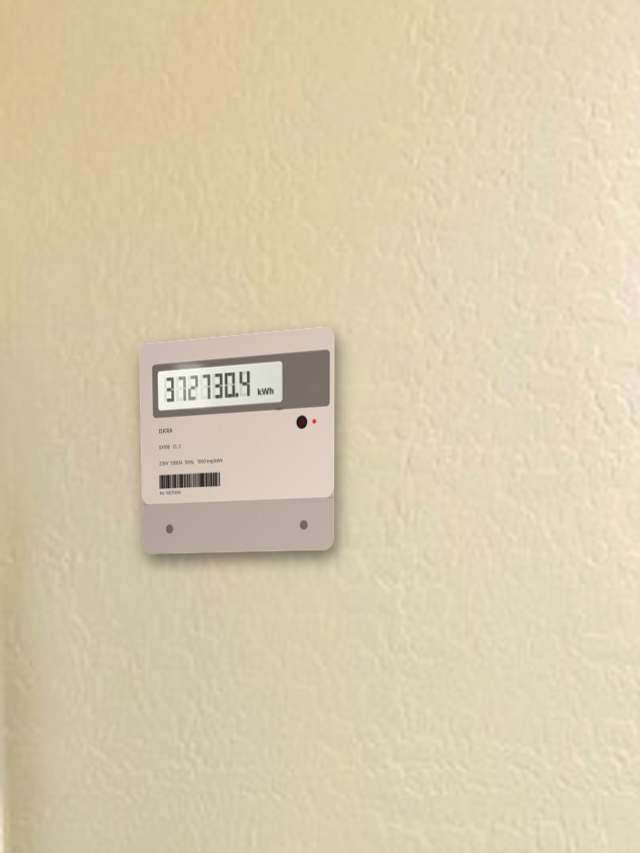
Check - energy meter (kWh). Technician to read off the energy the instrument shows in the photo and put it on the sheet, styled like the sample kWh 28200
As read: kWh 372730.4
